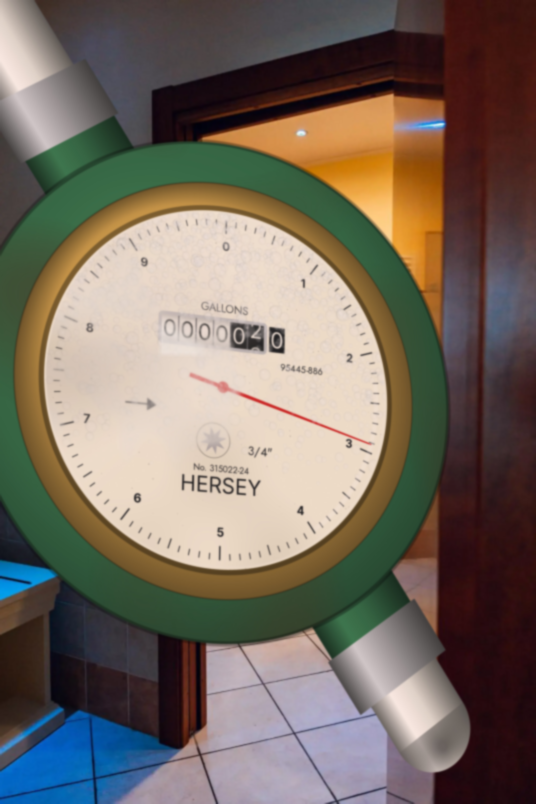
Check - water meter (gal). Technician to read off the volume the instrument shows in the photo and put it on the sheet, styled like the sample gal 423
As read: gal 22.9
